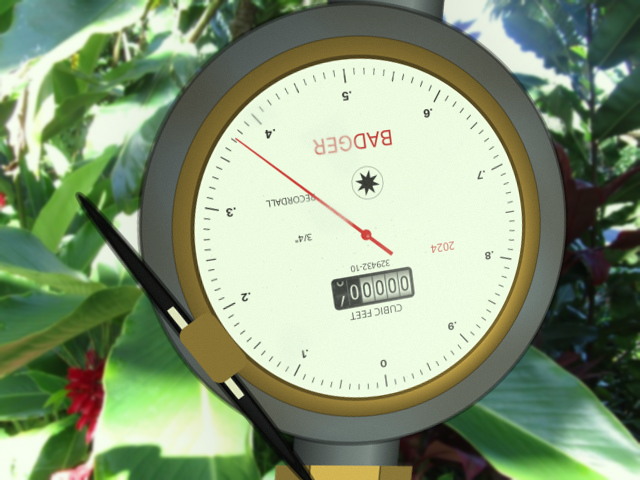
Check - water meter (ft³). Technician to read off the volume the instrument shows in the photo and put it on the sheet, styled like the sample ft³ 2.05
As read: ft³ 7.37
